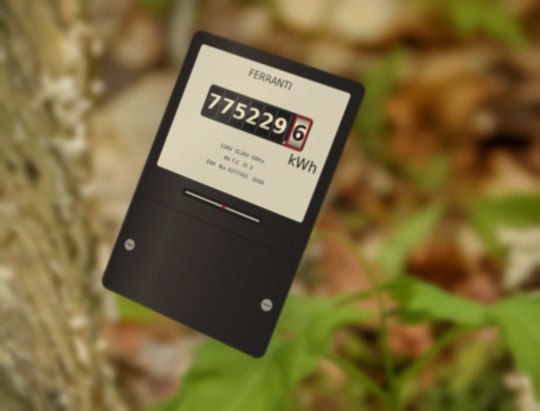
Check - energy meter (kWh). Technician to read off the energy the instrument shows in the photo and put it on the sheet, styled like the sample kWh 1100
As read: kWh 775229.6
